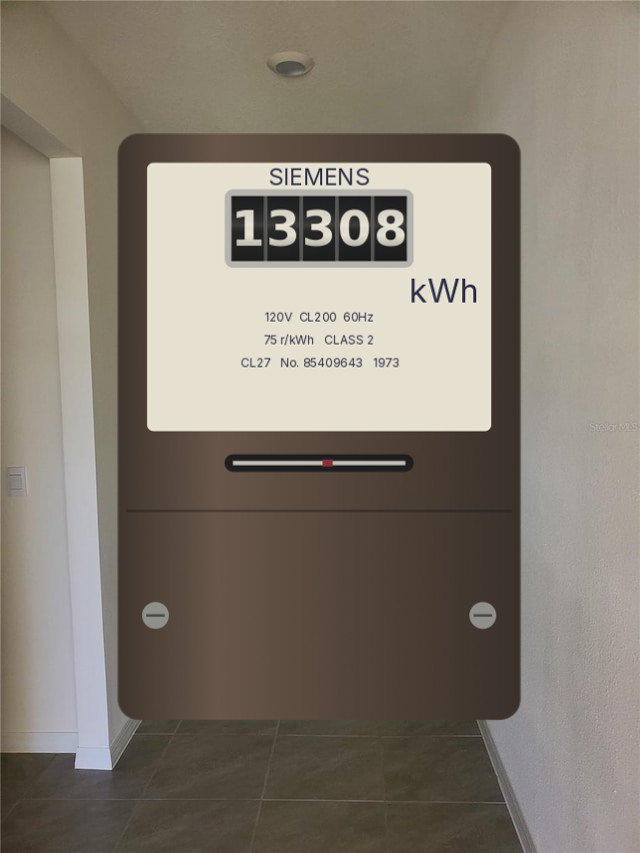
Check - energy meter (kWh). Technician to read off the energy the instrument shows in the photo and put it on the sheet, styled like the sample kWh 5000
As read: kWh 13308
